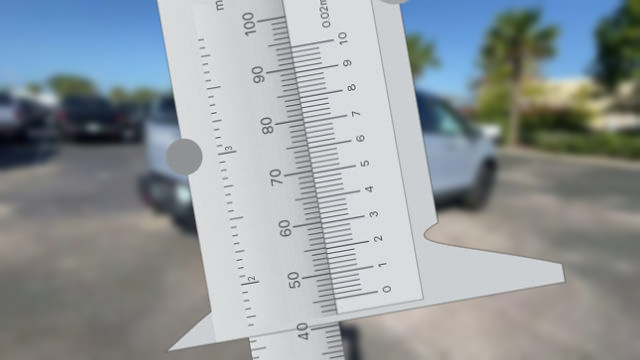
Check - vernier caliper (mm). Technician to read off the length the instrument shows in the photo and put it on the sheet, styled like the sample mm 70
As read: mm 45.0
